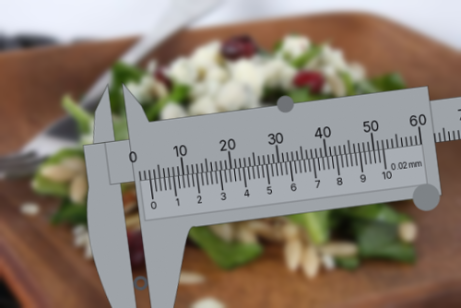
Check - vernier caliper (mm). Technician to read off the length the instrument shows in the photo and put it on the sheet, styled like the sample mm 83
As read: mm 3.0
